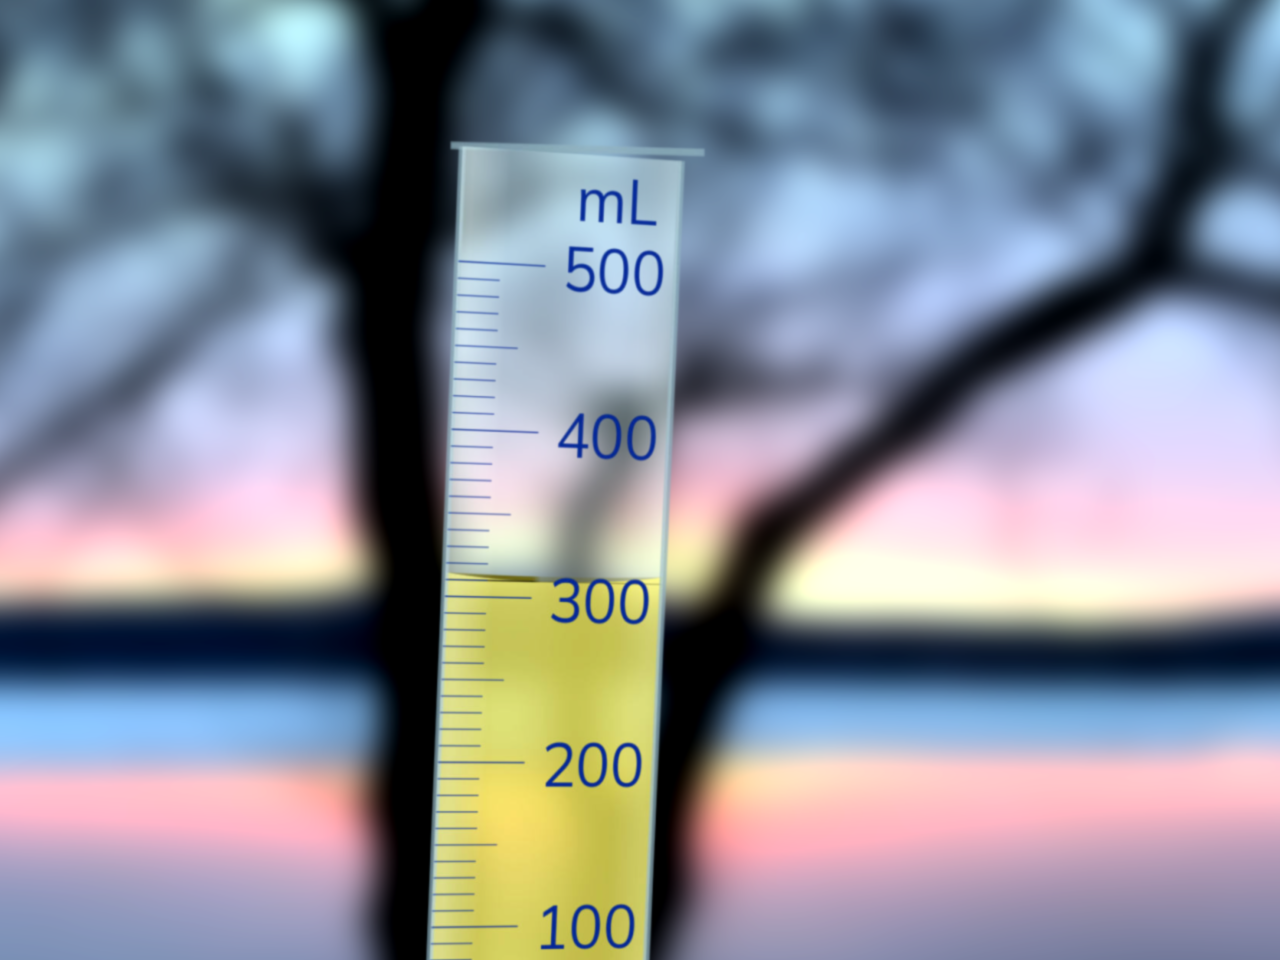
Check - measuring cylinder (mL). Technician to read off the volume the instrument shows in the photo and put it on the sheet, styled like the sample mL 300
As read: mL 310
